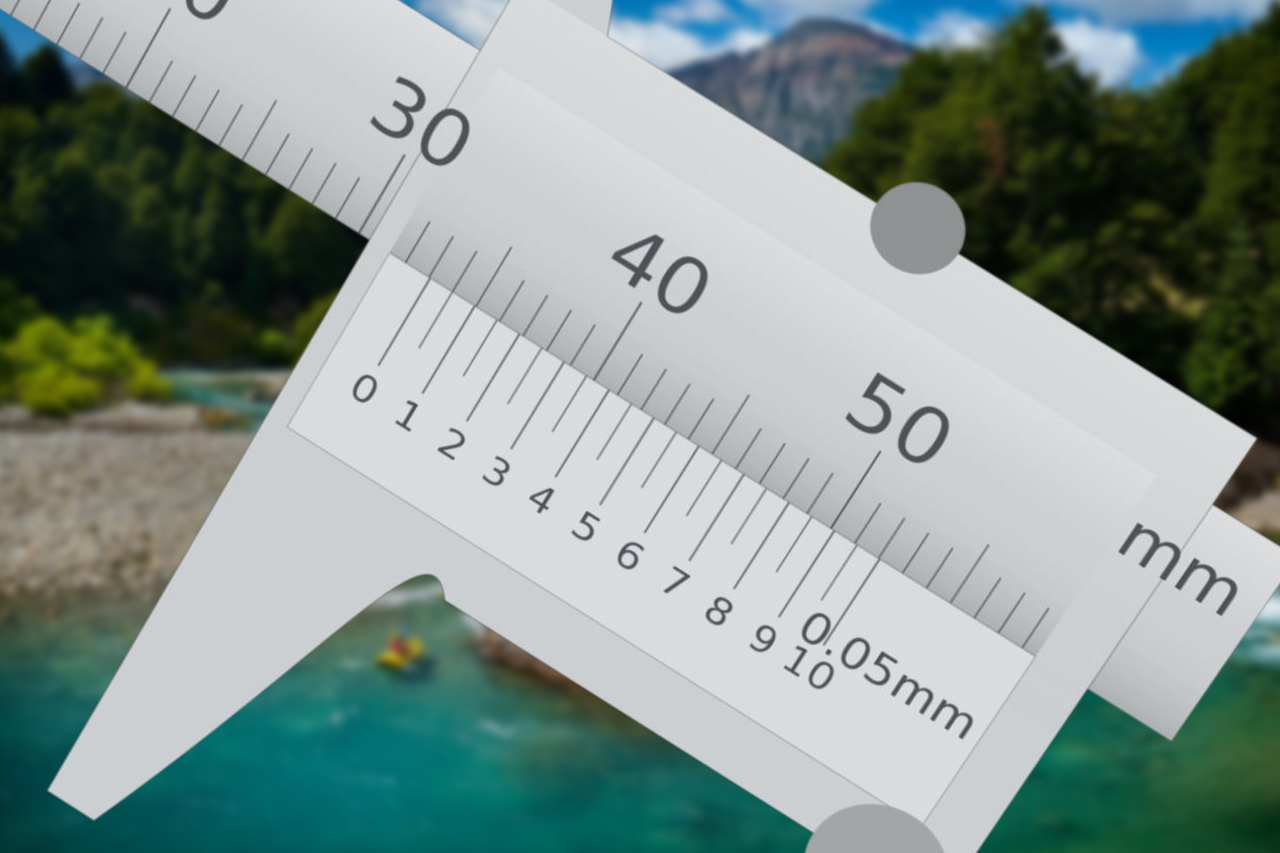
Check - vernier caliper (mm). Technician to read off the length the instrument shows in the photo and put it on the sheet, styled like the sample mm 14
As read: mm 33.05
